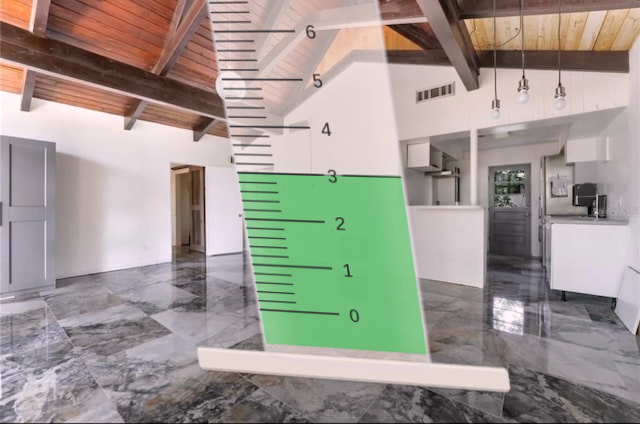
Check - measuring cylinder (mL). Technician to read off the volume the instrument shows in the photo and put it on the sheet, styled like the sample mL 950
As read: mL 3
